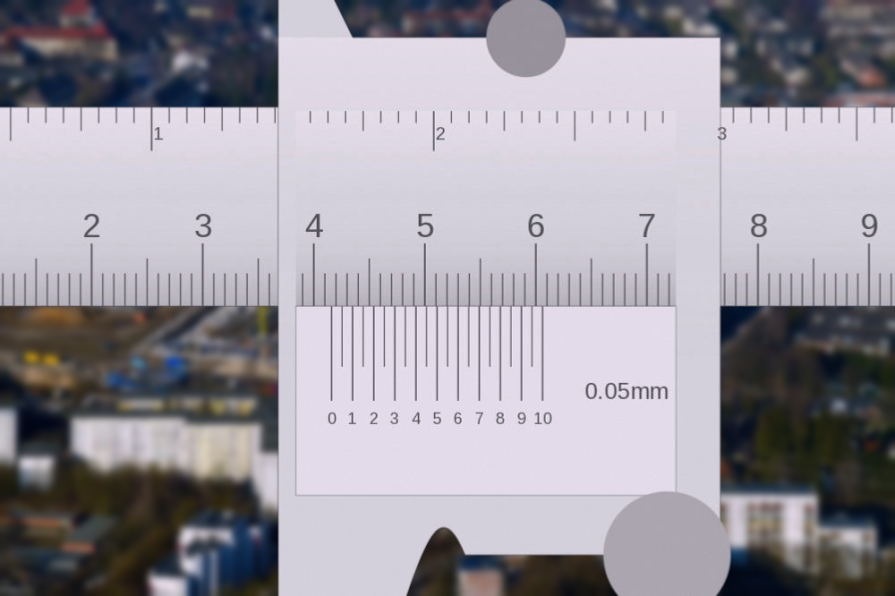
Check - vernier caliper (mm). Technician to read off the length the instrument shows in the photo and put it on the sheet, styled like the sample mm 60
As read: mm 41.6
